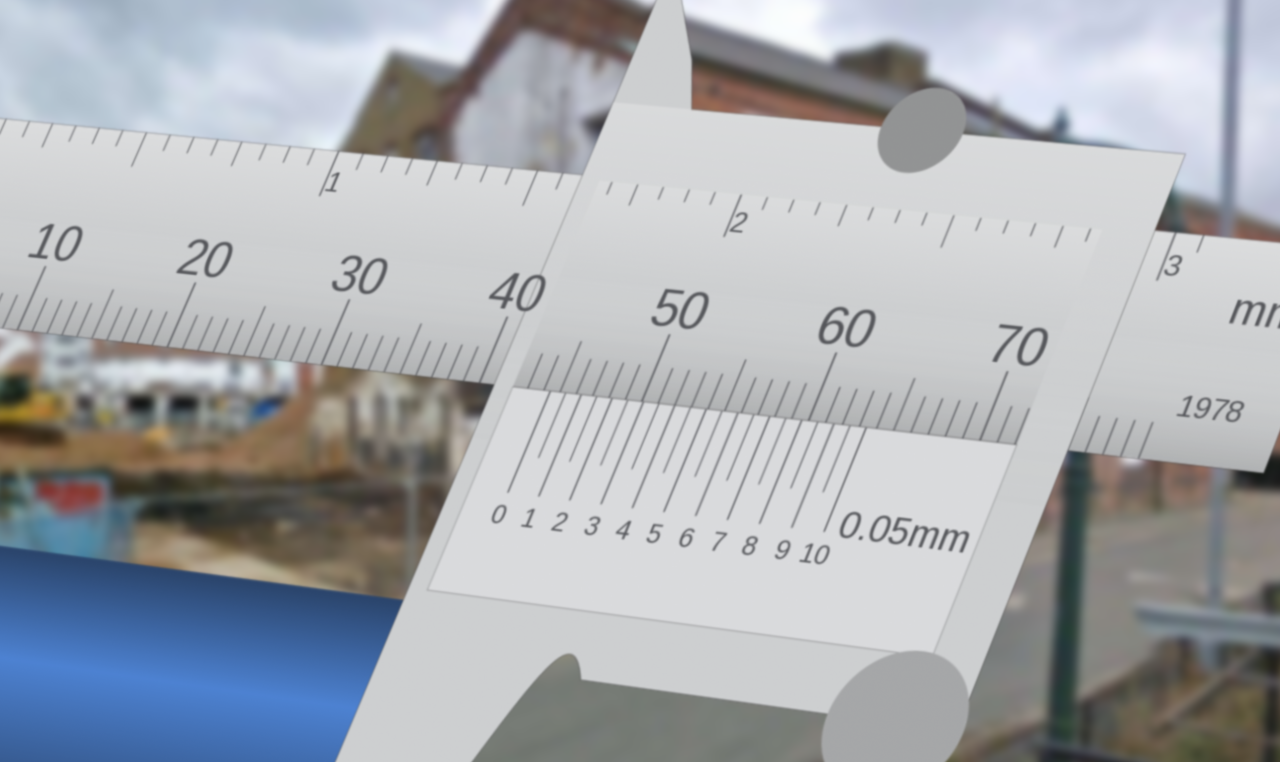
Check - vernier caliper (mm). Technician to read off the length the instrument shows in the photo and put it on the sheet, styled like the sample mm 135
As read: mm 44.4
